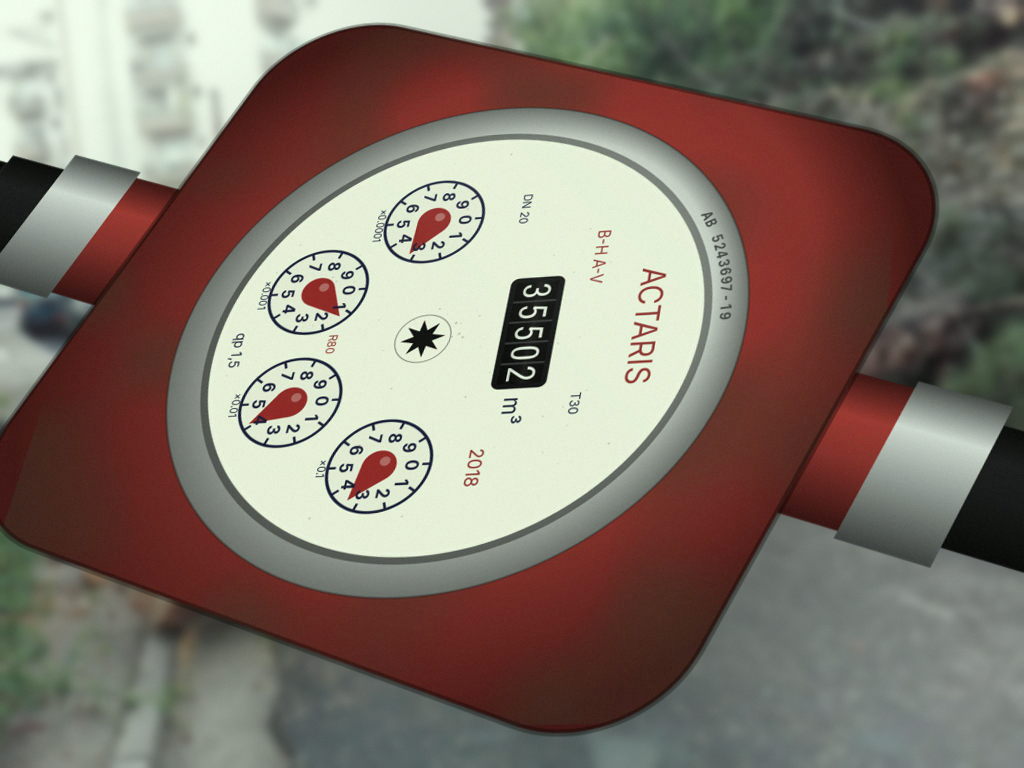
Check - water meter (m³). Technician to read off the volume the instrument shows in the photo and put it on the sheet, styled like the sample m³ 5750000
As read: m³ 35502.3413
